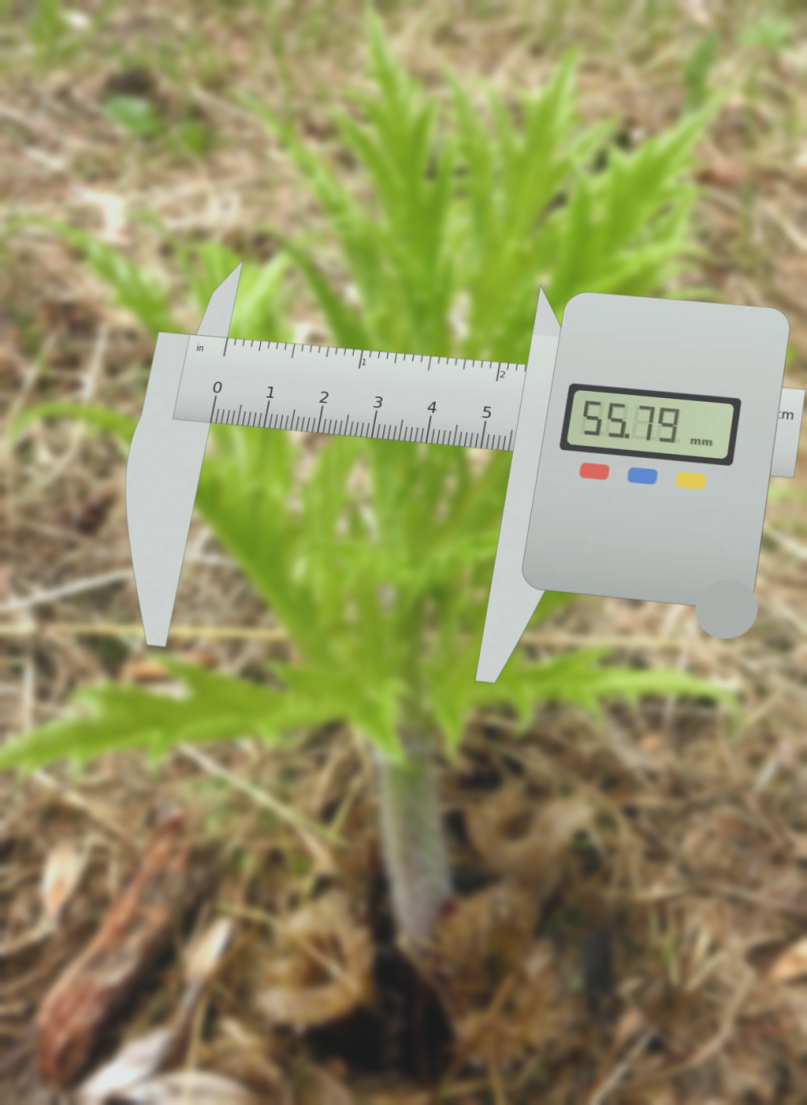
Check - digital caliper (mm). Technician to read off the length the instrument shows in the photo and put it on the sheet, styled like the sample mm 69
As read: mm 55.79
